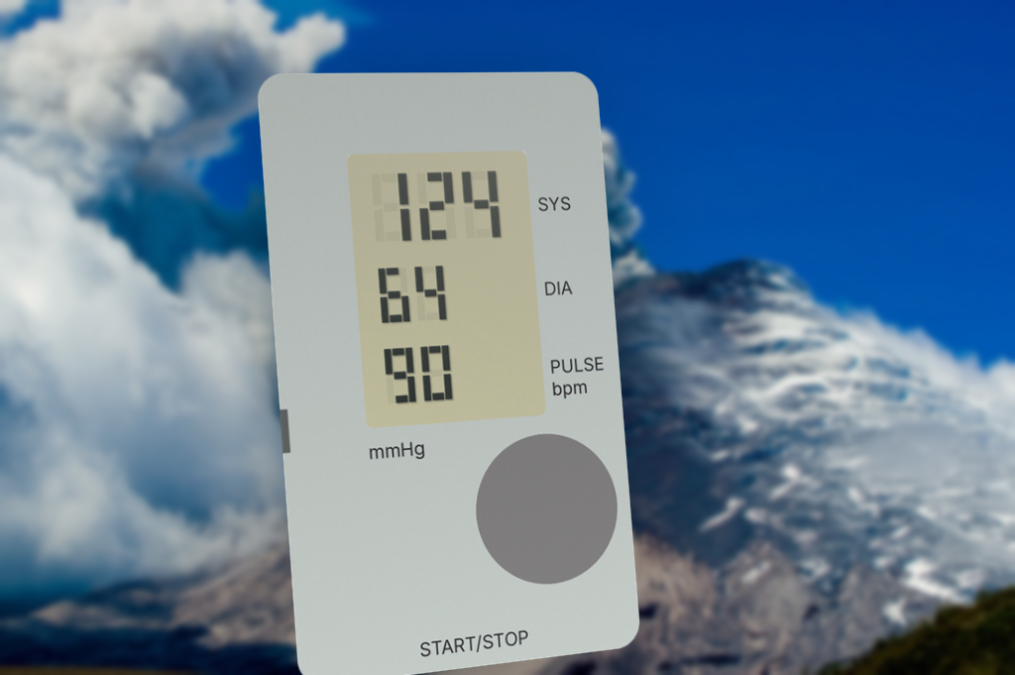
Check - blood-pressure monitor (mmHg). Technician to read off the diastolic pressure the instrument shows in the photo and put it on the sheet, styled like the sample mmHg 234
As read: mmHg 64
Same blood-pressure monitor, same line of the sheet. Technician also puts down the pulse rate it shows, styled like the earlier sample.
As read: bpm 90
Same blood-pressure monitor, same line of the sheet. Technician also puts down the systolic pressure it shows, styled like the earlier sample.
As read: mmHg 124
